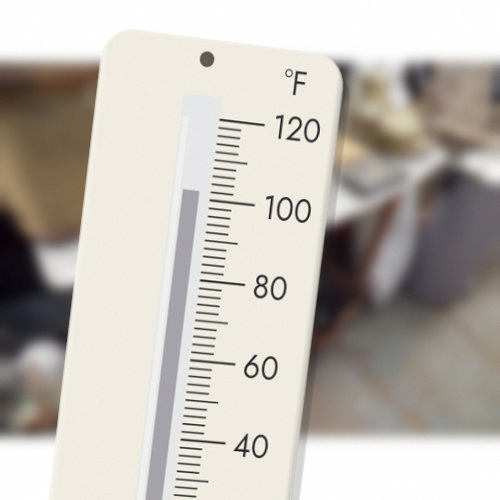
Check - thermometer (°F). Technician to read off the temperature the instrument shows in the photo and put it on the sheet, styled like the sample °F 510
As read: °F 102
